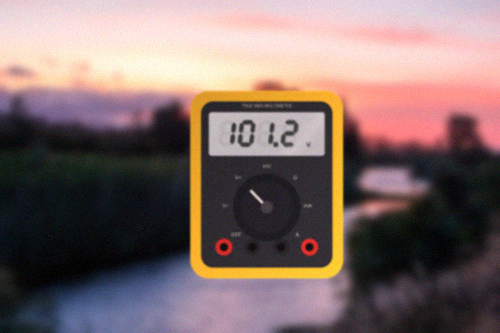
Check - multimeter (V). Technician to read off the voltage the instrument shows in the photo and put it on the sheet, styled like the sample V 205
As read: V 101.2
